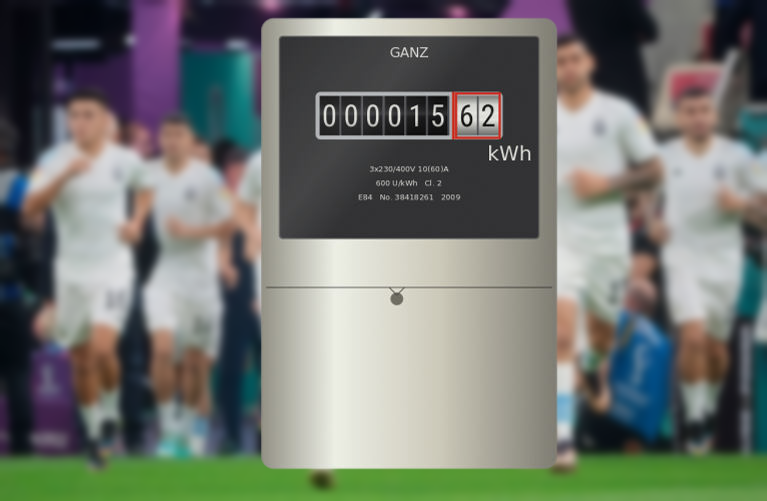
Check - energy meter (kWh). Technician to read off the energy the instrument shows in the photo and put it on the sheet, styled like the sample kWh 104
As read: kWh 15.62
